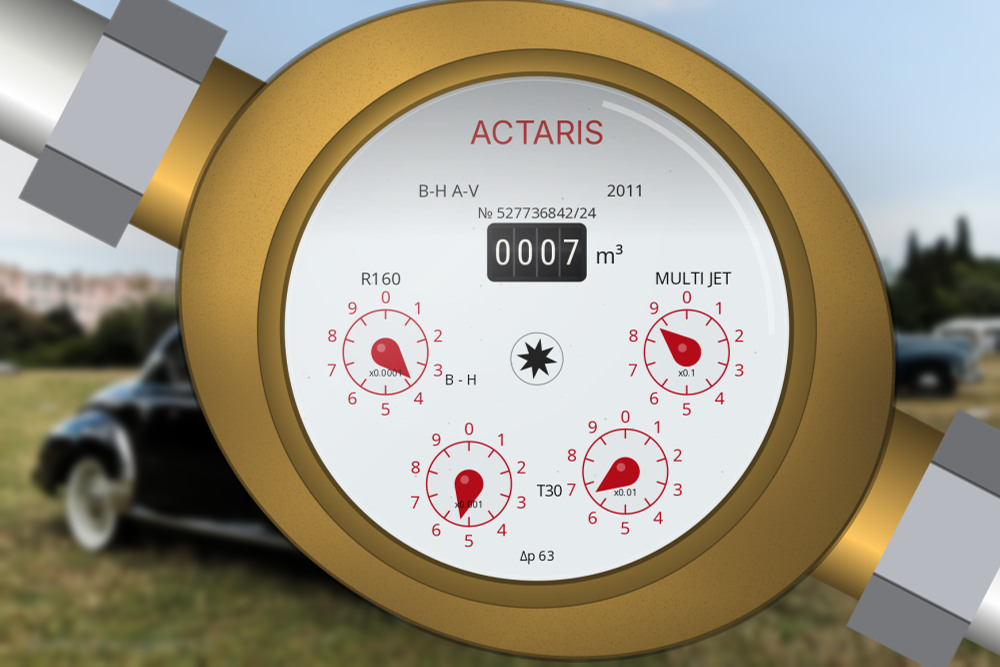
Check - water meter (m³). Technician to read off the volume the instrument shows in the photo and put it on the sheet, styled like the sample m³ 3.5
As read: m³ 7.8653
